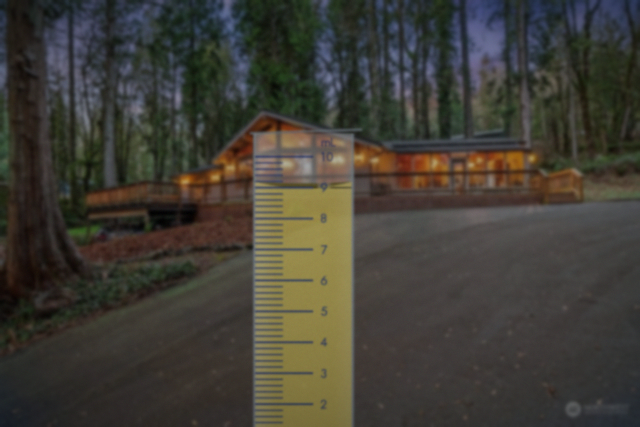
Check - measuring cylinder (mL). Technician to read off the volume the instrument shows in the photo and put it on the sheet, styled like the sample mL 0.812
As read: mL 9
